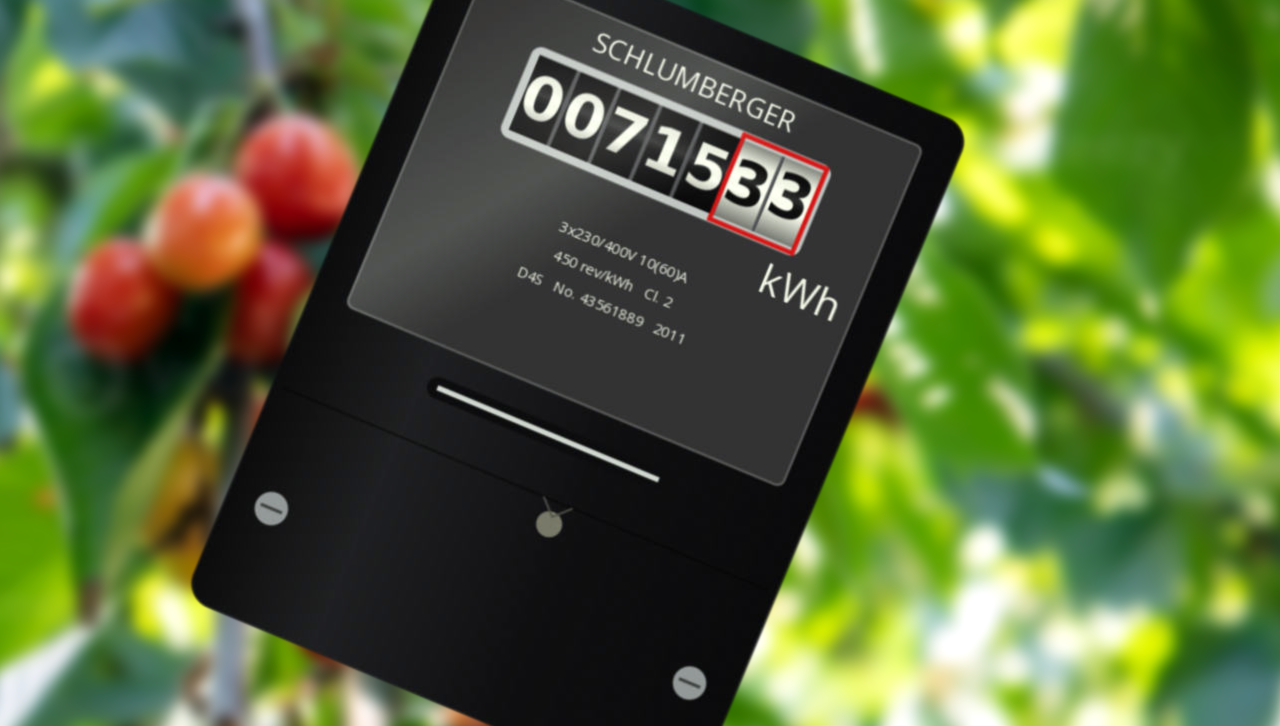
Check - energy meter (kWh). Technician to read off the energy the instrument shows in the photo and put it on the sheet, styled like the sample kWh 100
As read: kWh 715.33
